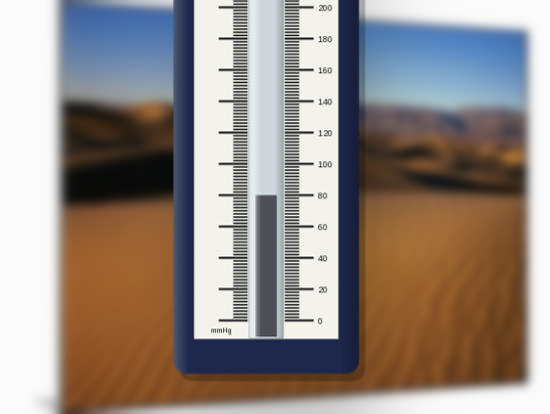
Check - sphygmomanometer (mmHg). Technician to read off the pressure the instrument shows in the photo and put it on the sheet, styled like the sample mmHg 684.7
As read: mmHg 80
